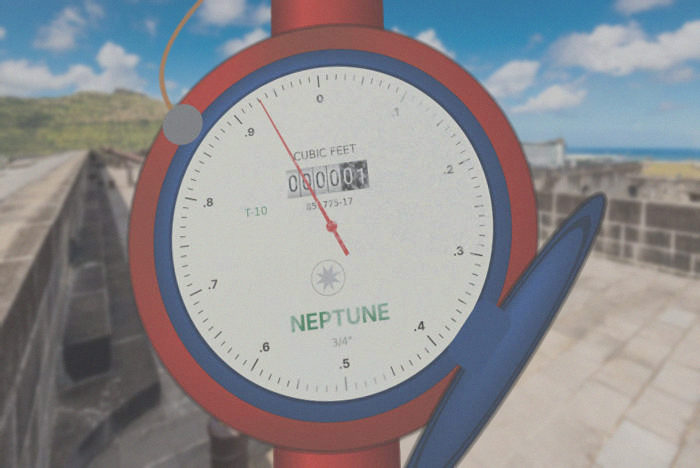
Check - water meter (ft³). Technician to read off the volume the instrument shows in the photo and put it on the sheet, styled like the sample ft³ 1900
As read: ft³ 0.93
